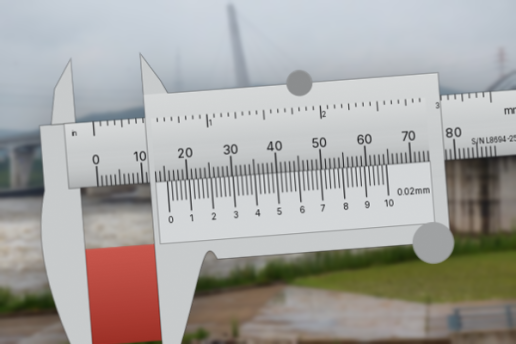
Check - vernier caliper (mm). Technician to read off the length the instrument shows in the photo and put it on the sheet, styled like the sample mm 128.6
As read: mm 15.5
